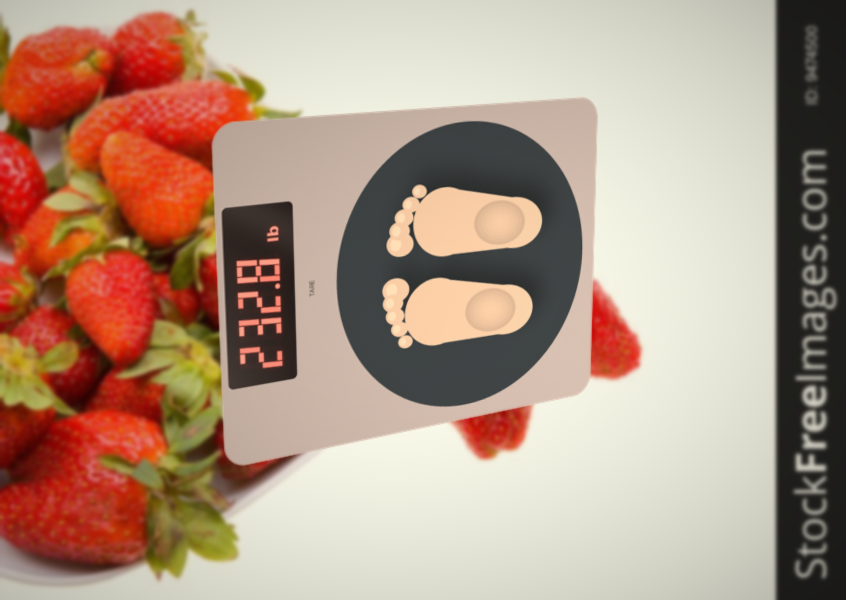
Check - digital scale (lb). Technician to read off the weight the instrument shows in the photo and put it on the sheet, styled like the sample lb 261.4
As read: lb 232.8
